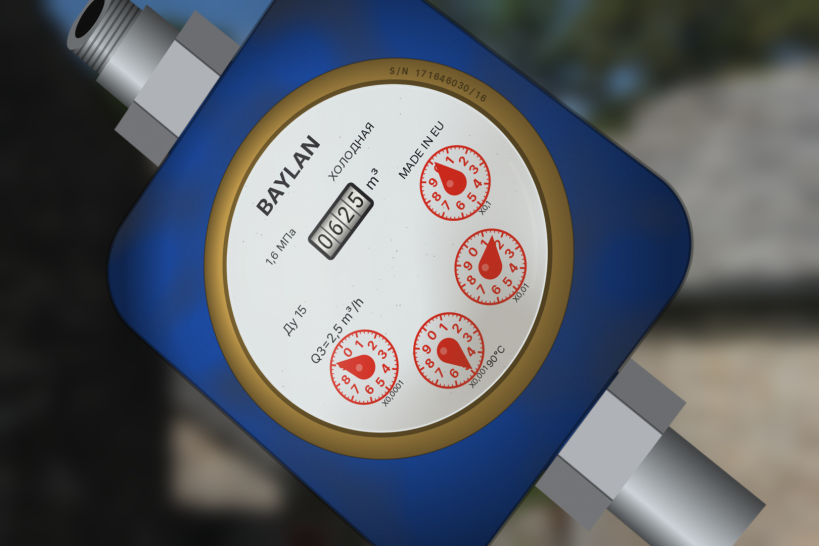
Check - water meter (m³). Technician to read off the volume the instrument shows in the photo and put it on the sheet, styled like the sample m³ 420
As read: m³ 625.0149
